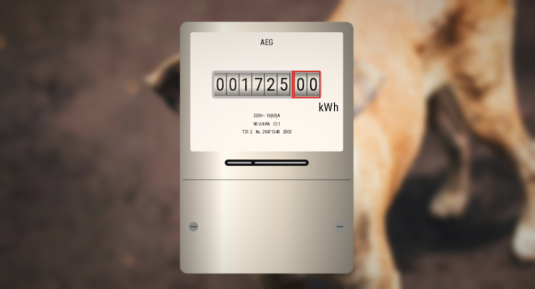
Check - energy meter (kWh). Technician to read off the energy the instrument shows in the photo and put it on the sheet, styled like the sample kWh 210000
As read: kWh 1725.00
